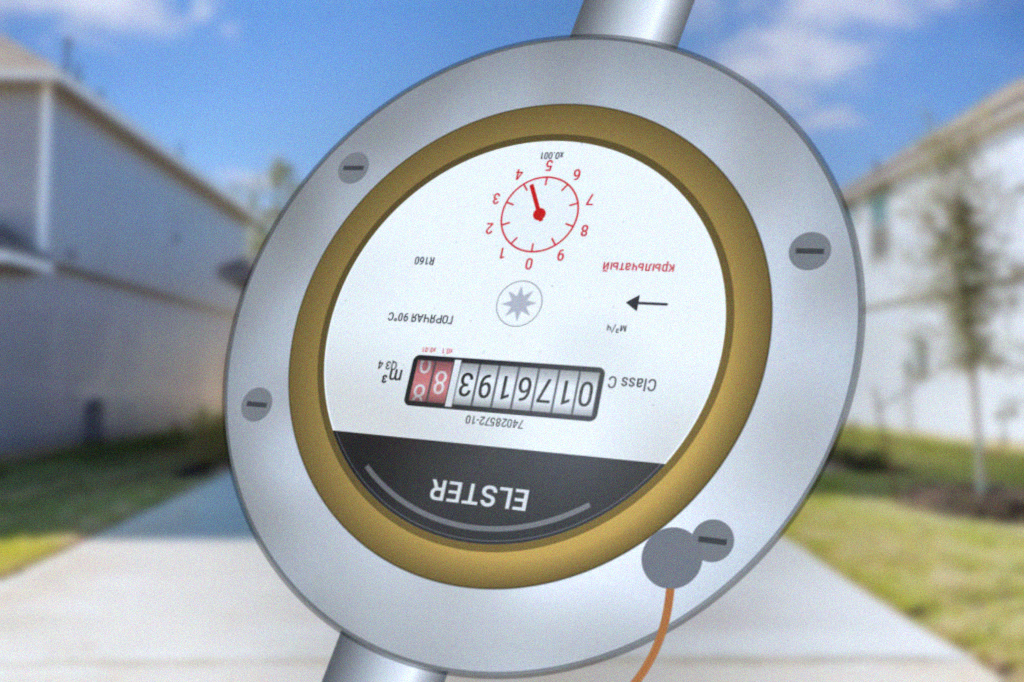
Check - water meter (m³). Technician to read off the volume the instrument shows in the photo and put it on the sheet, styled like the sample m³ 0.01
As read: m³ 176193.884
